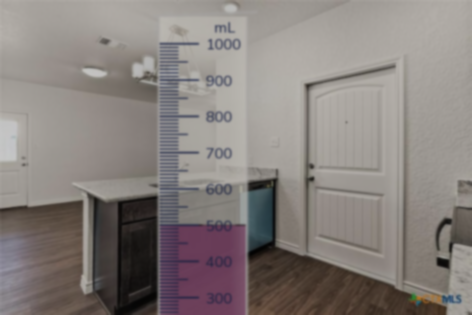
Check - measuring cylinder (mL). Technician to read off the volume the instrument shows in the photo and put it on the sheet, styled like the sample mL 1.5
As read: mL 500
